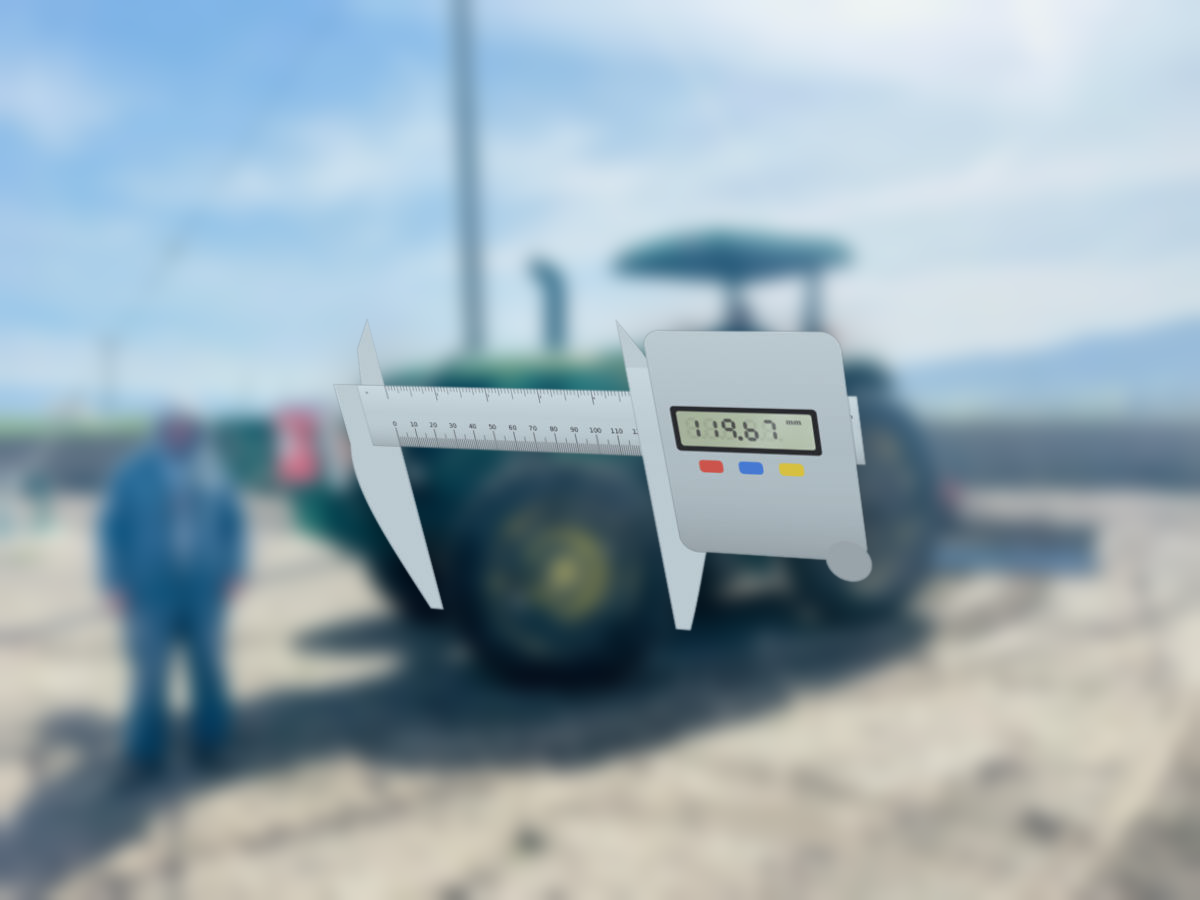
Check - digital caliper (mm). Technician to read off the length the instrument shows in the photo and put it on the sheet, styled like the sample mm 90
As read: mm 119.67
